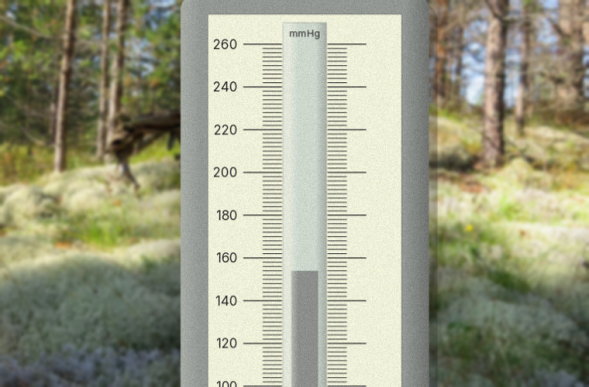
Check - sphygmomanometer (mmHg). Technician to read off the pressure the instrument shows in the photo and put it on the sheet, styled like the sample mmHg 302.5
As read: mmHg 154
